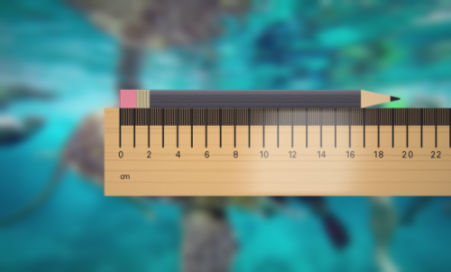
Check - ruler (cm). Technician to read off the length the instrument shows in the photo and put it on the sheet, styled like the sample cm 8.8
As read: cm 19.5
